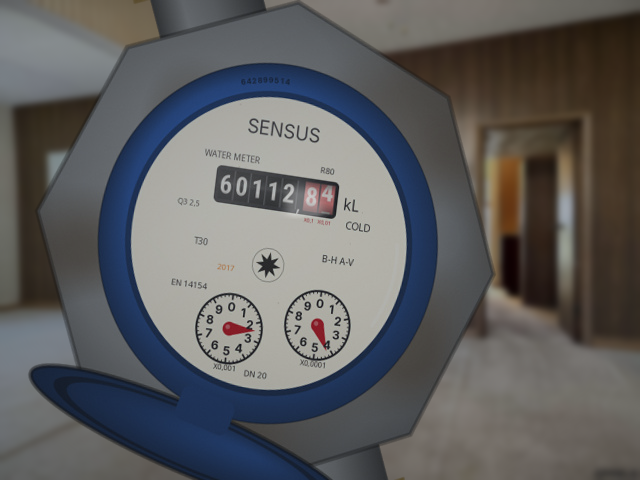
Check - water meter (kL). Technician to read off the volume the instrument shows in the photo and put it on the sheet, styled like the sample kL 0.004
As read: kL 60112.8424
